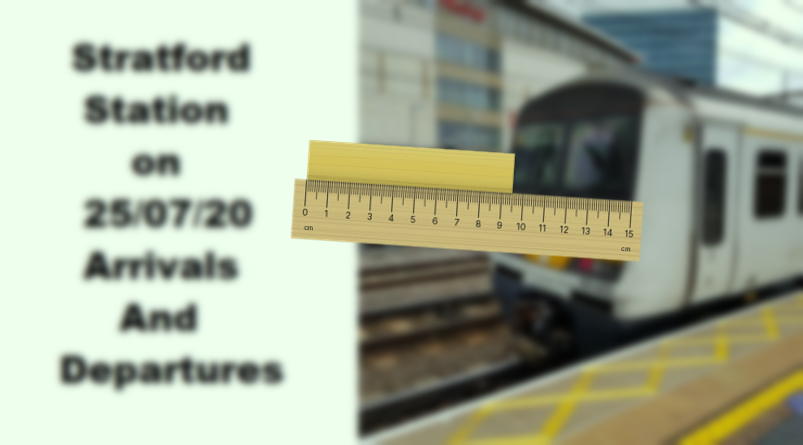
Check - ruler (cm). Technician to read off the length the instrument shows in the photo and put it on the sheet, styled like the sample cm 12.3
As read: cm 9.5
